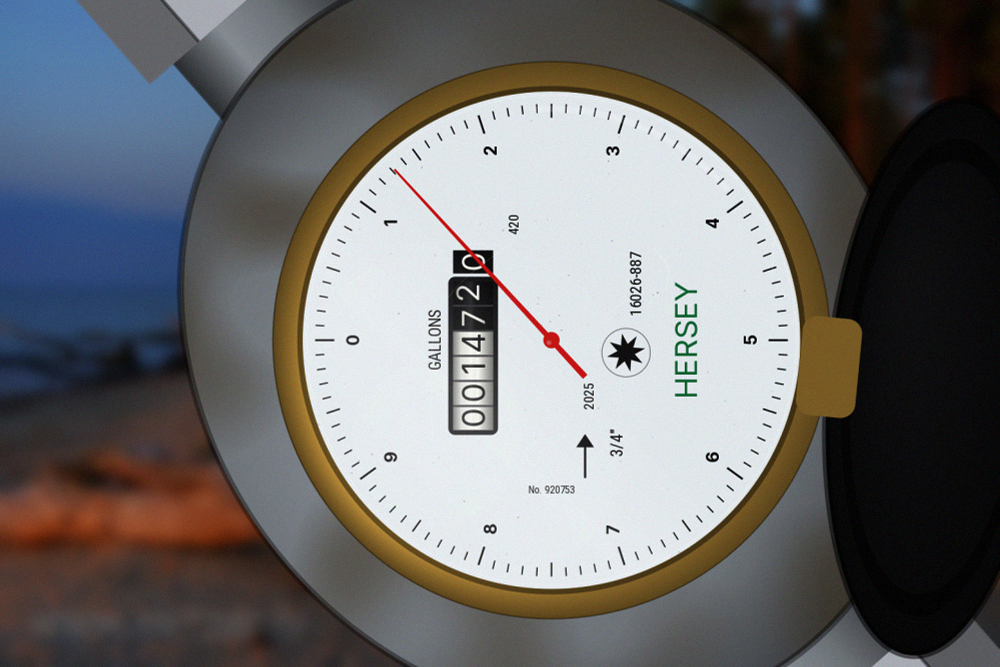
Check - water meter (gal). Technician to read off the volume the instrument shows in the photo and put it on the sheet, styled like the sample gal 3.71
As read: gal 14721.3
